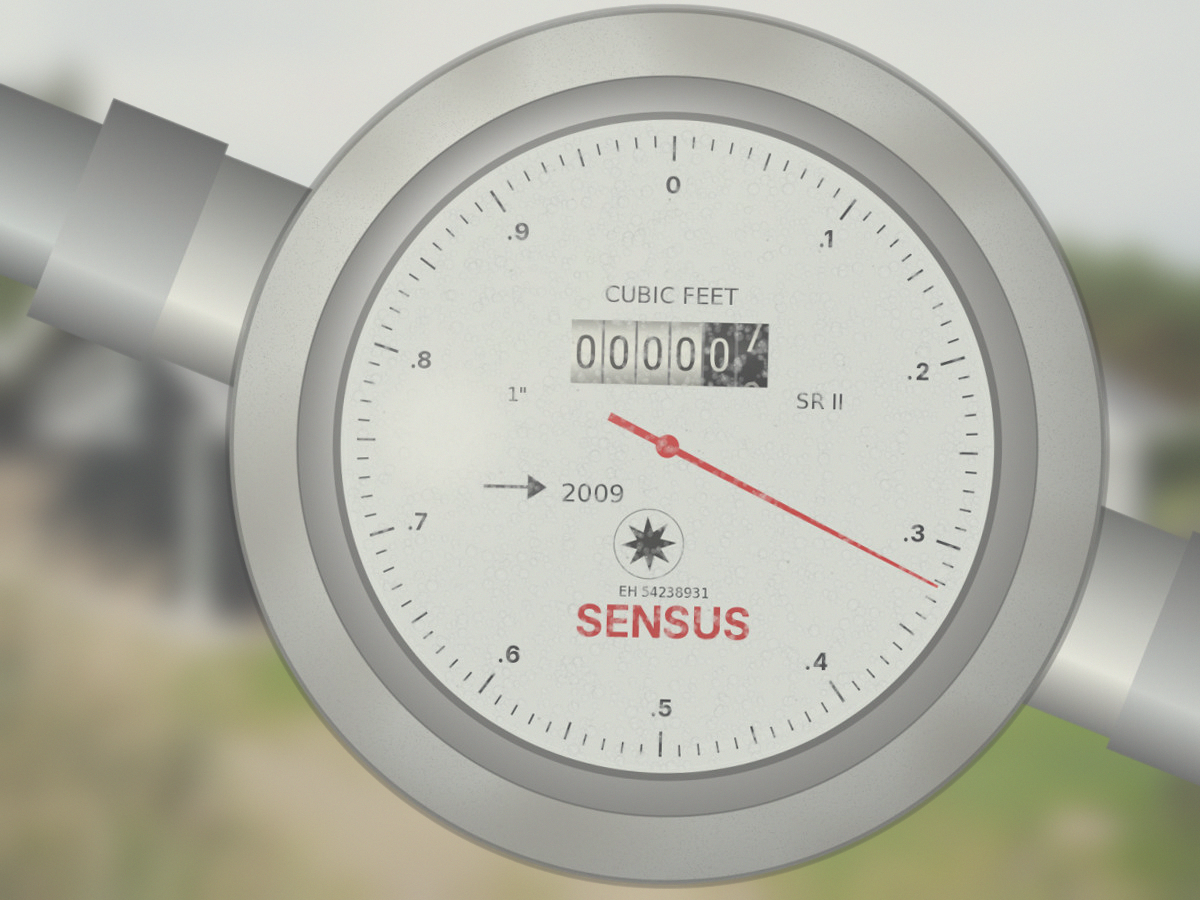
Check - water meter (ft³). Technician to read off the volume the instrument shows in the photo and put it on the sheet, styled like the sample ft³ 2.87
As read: ft³ 7.32
